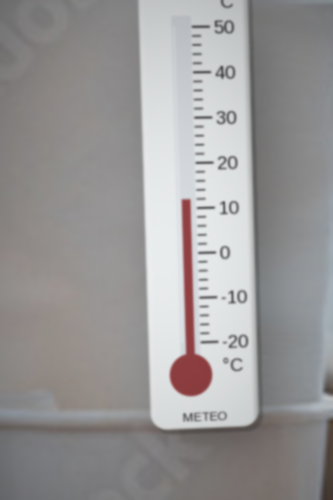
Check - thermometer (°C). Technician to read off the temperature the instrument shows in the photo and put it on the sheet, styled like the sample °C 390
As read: °C 12
